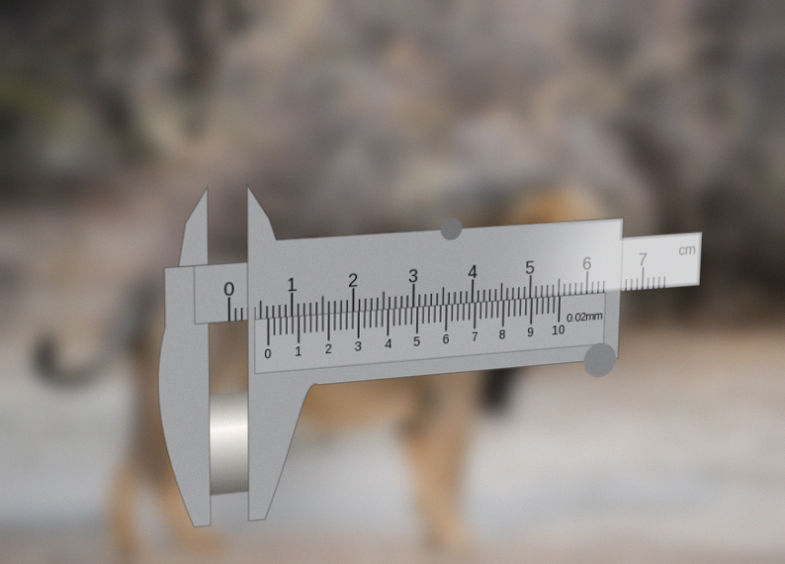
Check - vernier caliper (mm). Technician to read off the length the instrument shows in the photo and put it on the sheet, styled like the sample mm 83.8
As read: mm 6.2
